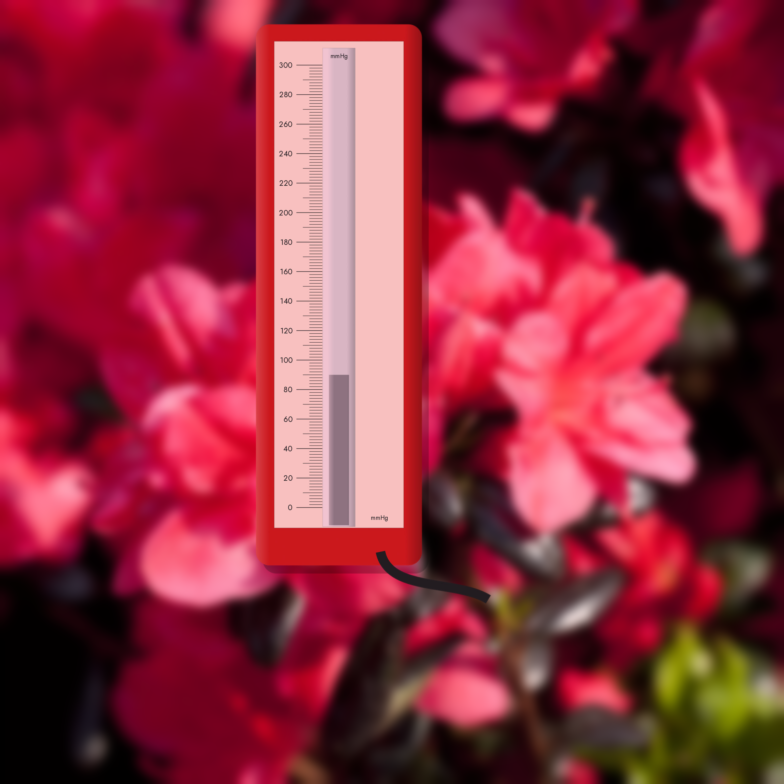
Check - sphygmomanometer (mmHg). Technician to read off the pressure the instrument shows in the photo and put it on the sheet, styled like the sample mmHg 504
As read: mmHg 90
